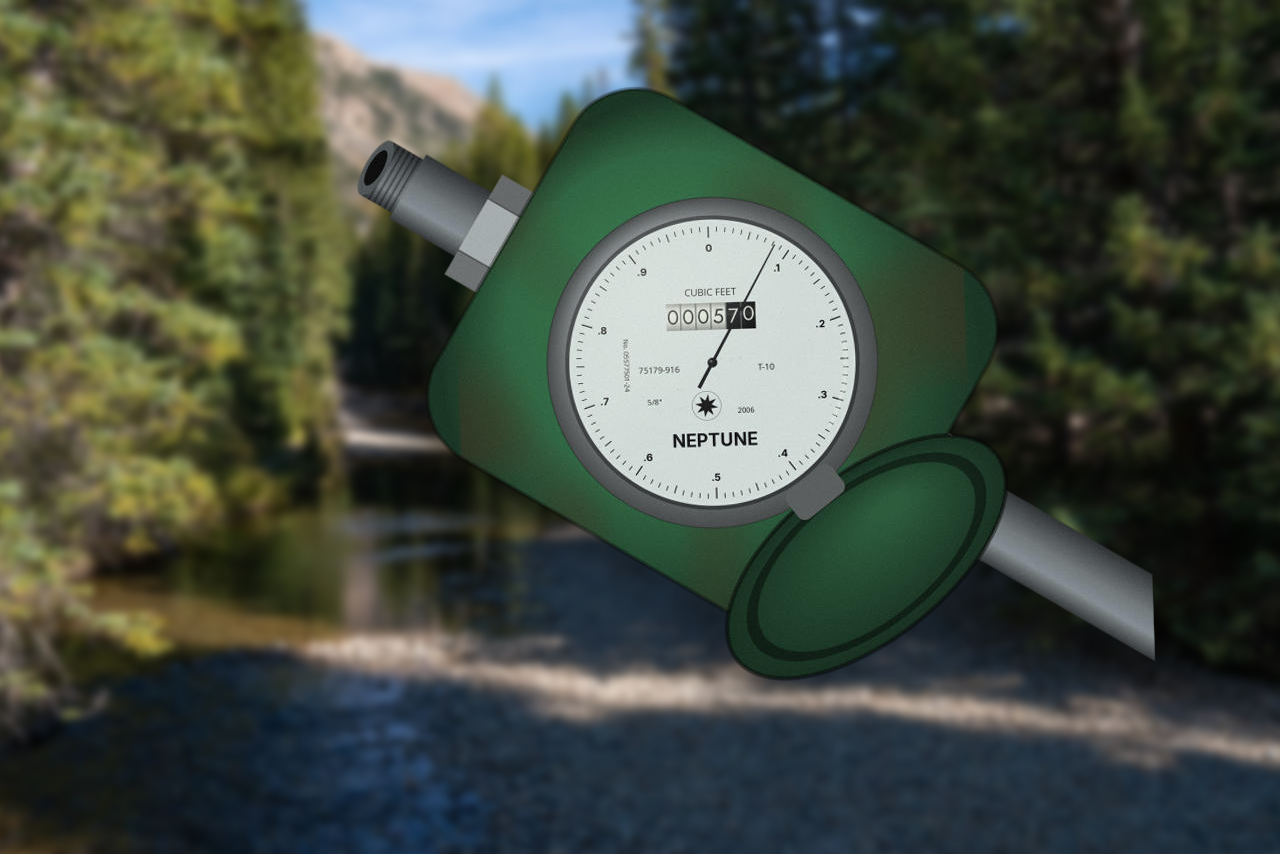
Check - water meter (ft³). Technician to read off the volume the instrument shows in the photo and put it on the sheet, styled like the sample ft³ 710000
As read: ft³ 570.08
